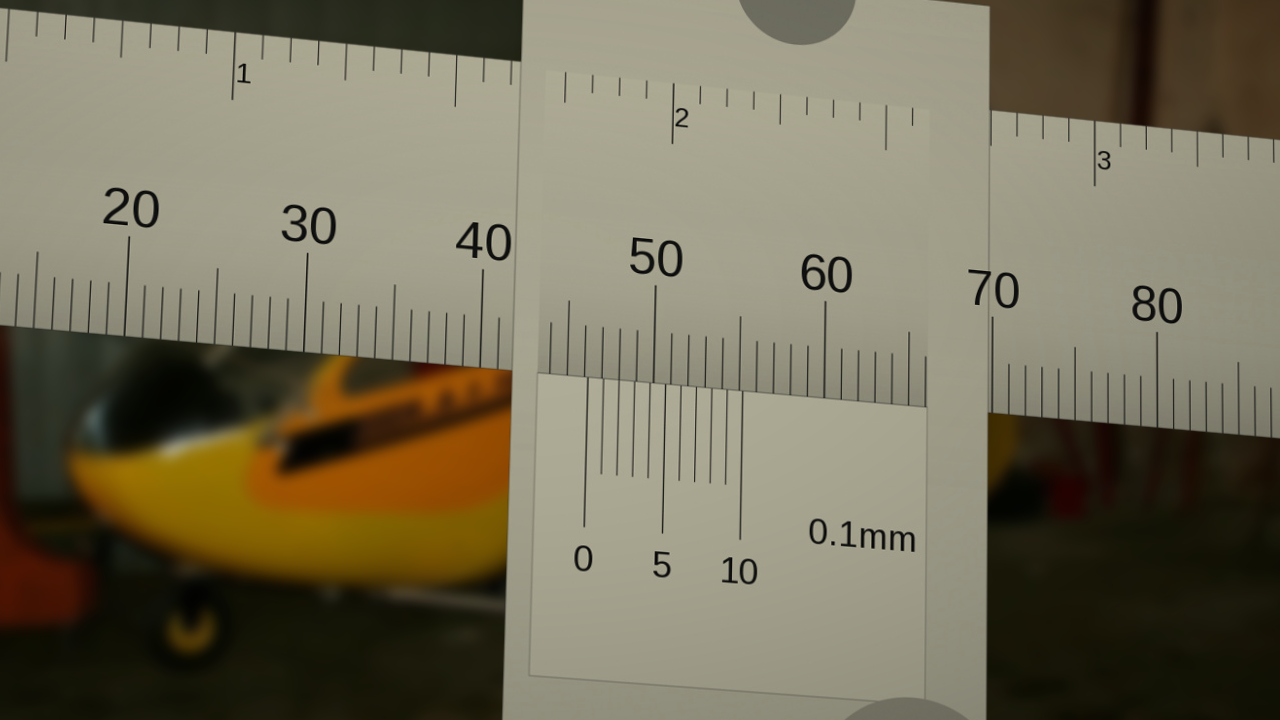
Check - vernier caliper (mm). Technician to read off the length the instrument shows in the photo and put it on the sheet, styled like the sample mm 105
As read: mm 46.2
